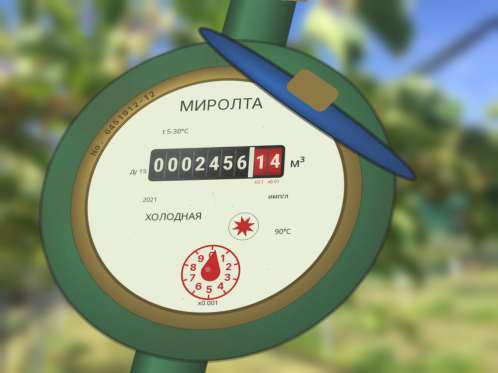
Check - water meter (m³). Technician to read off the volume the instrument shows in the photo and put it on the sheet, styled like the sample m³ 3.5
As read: m³ 2456.140
